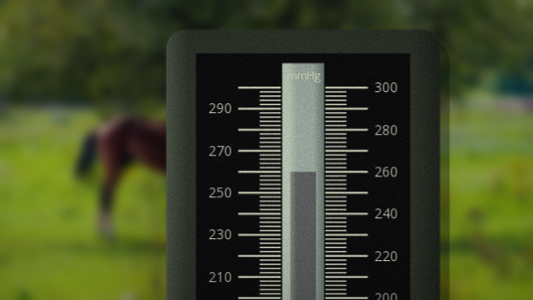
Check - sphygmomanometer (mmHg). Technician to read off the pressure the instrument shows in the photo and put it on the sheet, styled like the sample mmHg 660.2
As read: mmHg 260
